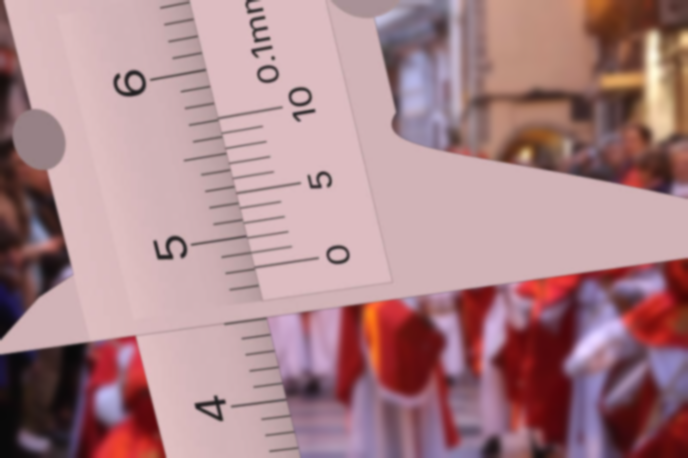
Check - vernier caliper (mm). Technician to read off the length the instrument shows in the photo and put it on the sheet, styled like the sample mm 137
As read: mm 48.1
